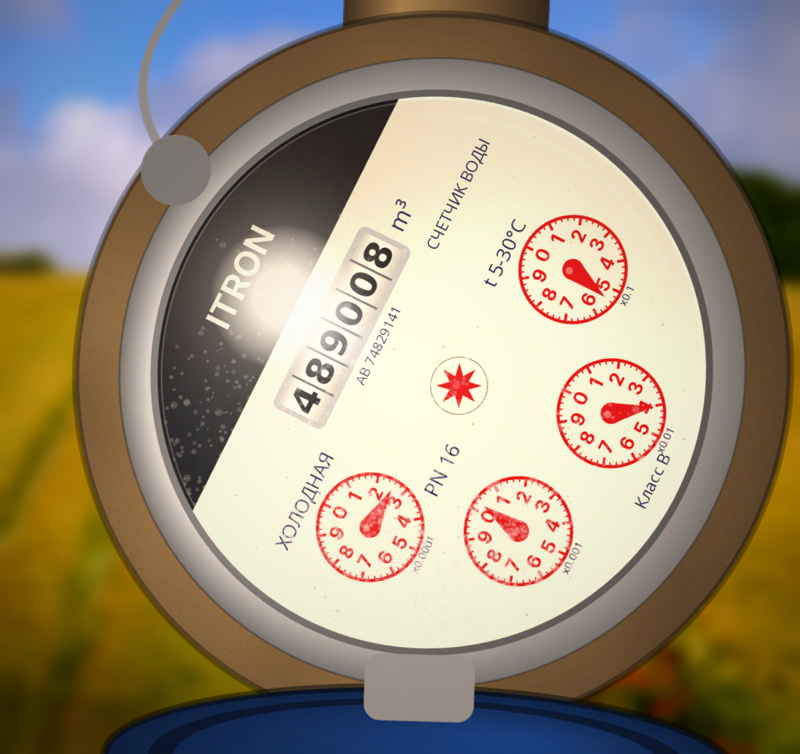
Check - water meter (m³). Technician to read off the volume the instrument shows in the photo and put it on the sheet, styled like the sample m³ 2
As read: m³ 489008.5402
